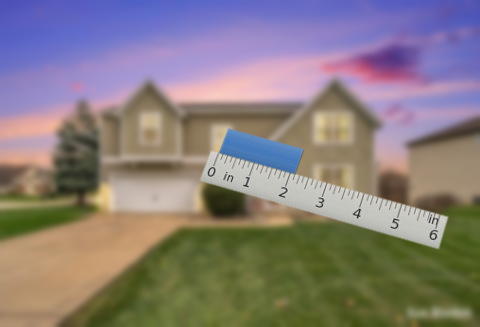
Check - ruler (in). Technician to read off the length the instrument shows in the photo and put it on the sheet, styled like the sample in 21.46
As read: in 2.125
